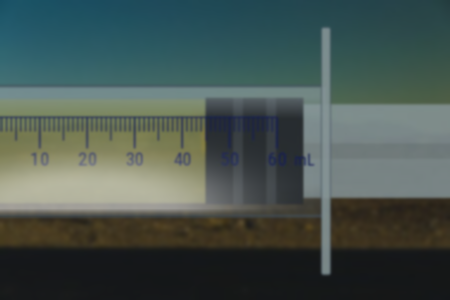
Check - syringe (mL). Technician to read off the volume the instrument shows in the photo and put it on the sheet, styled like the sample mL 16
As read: mL 45
